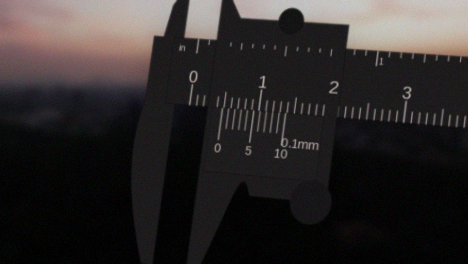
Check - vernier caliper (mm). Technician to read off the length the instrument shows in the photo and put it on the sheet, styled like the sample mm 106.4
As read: mm 4.8
